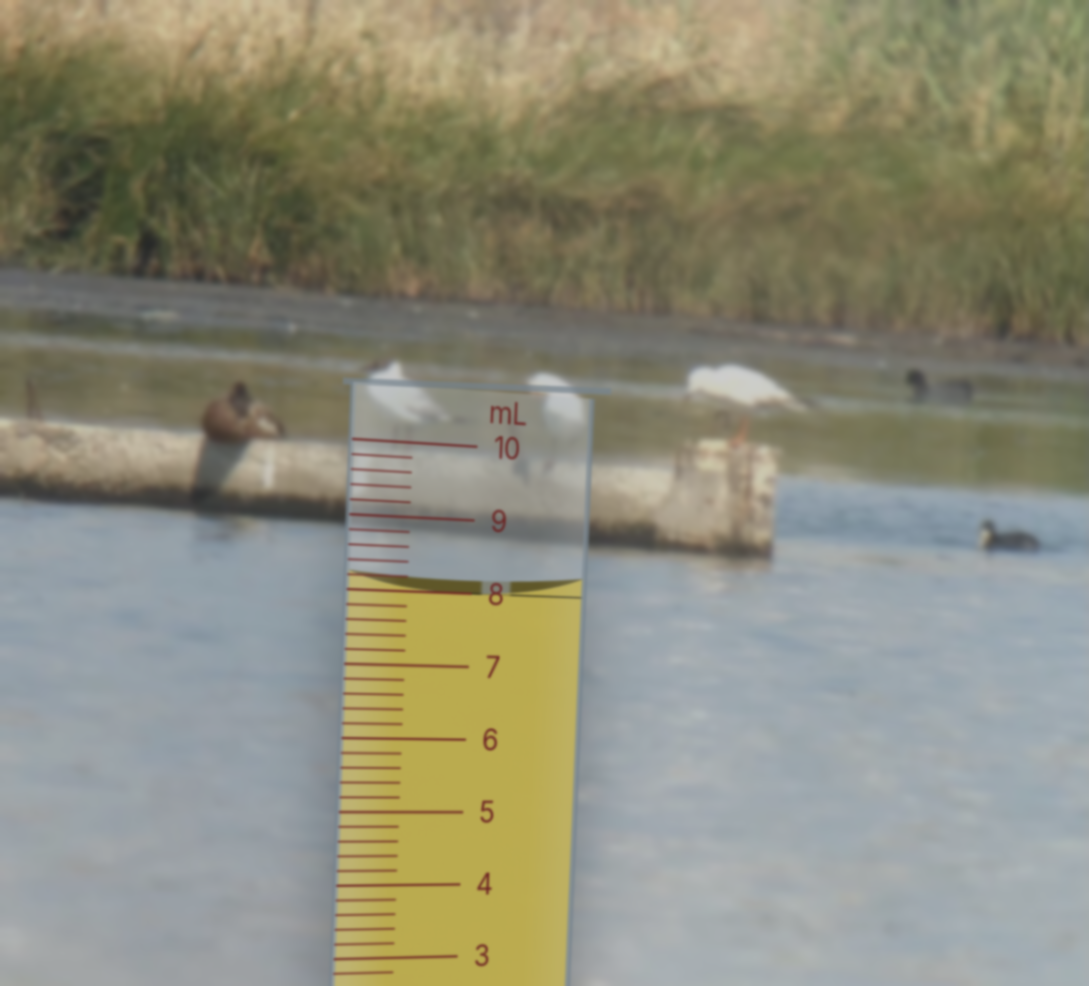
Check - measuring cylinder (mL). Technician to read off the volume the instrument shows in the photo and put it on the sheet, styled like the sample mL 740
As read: mL 8
